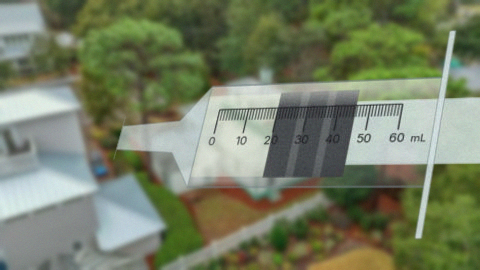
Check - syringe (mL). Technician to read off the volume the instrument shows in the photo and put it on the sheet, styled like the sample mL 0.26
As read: mL 20
